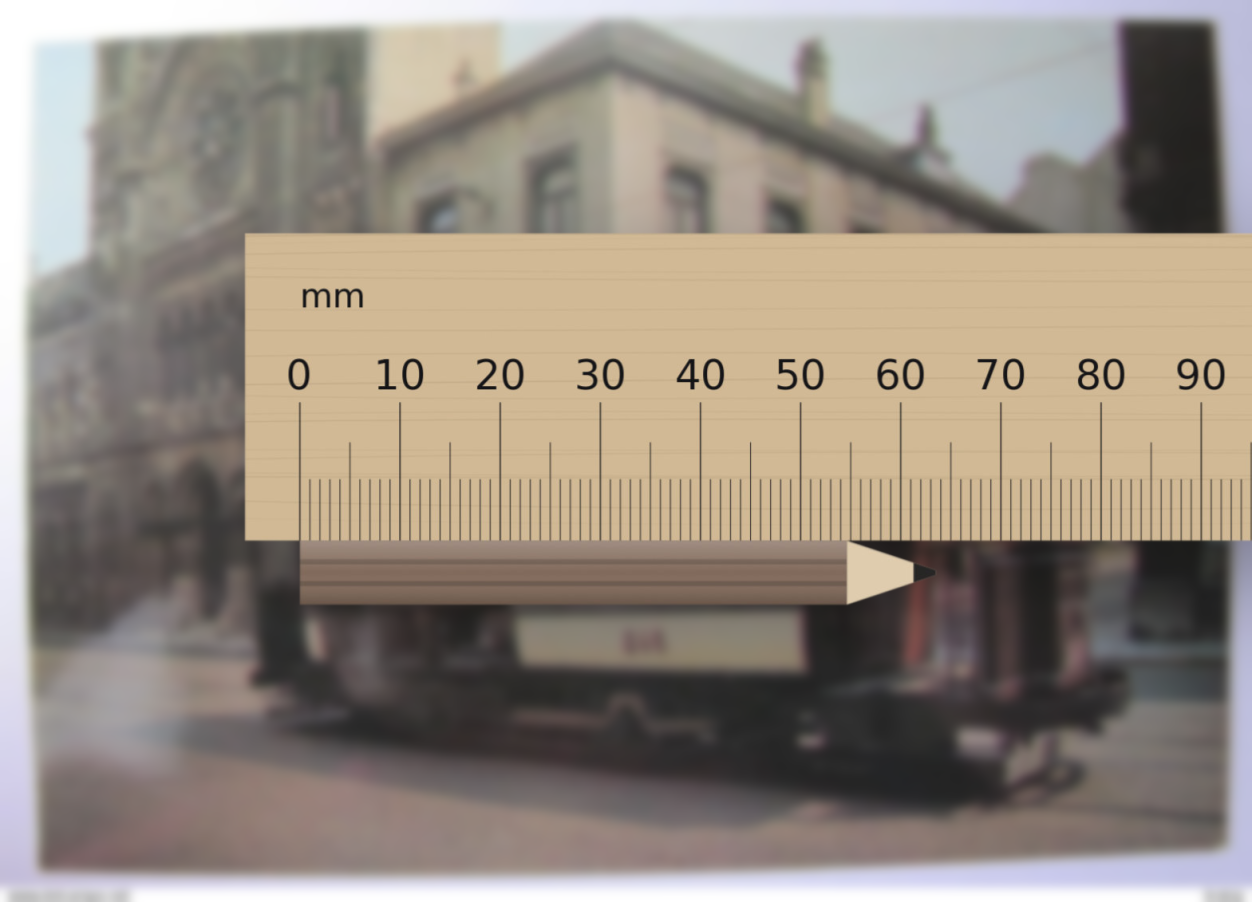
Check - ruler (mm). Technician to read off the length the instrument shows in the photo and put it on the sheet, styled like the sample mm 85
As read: mm 63.5
